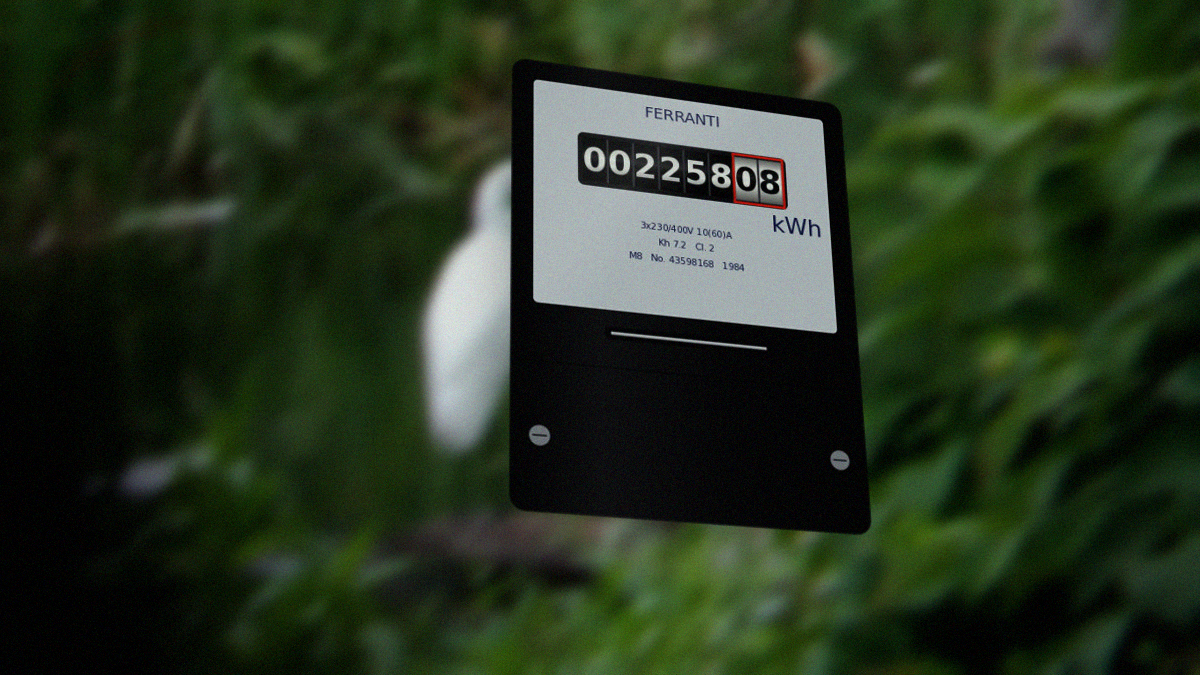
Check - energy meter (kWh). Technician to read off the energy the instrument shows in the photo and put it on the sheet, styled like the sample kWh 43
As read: kWh 2258.08
